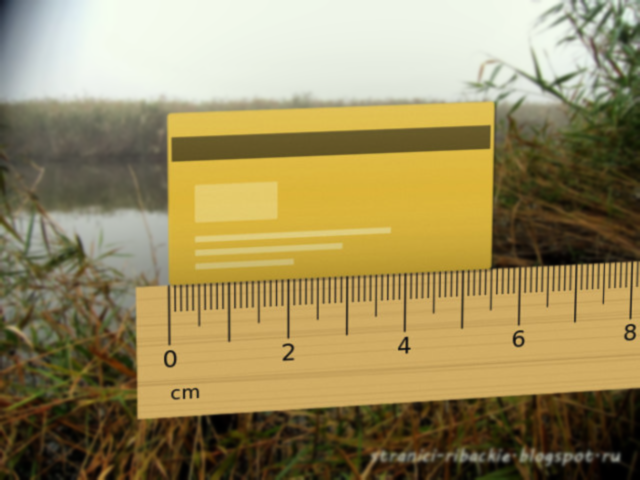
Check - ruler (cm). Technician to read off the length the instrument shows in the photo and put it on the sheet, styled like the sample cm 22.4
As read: cm 5.5
